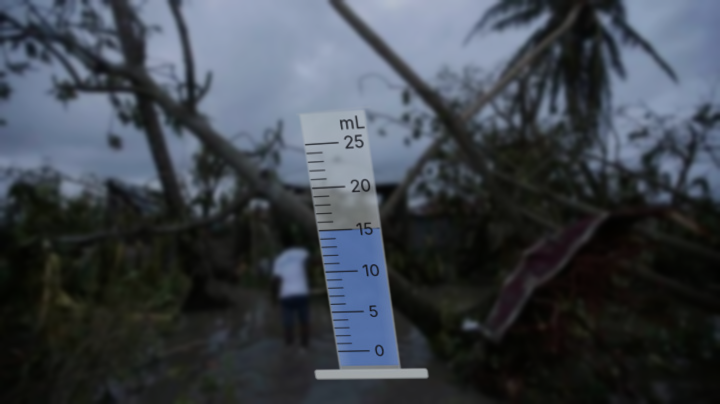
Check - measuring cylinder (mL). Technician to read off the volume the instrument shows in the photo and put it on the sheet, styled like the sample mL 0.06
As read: mL 15
